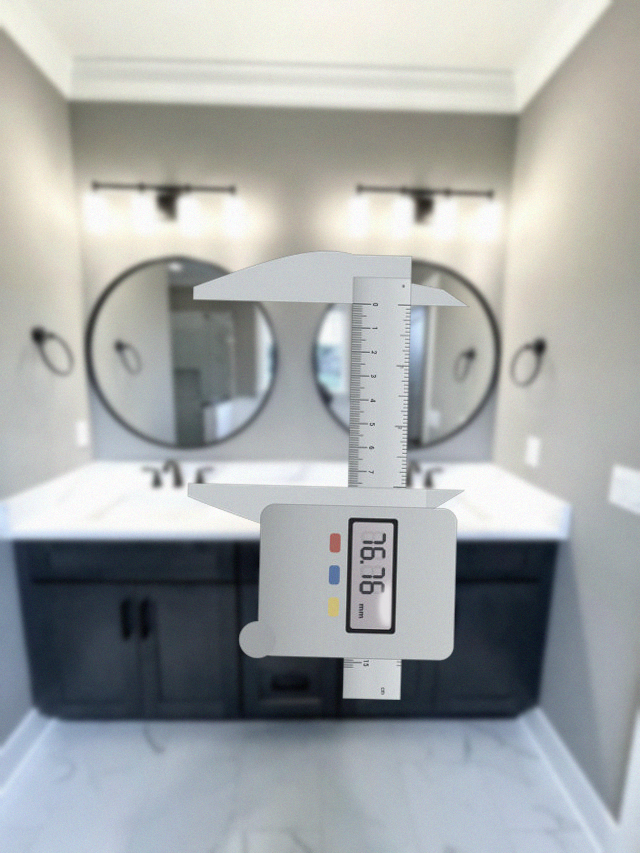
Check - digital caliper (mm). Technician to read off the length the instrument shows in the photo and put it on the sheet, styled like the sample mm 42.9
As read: mm 76.76
